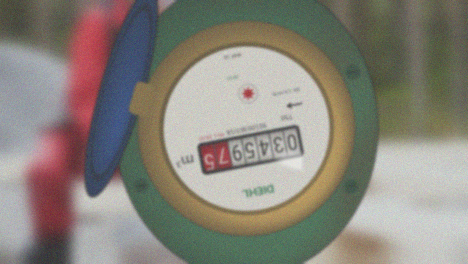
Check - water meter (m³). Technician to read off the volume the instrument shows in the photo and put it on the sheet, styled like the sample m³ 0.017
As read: m³ 3459.75
